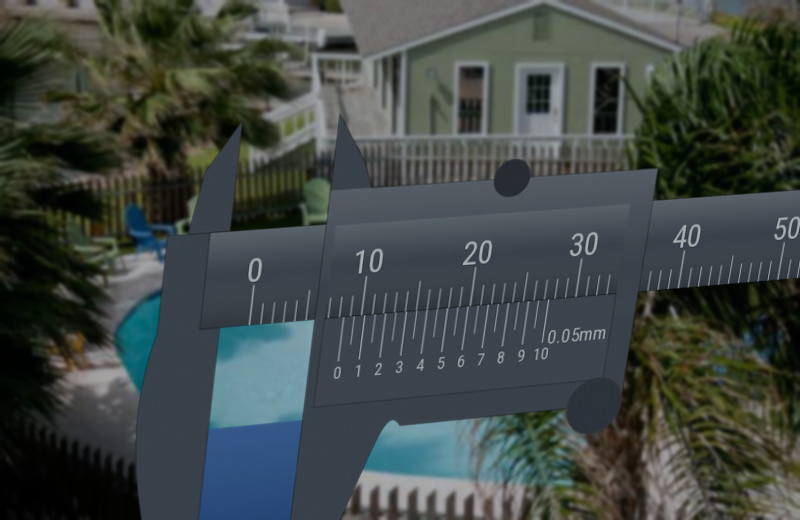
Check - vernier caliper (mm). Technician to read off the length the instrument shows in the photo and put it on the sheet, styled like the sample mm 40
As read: mm 8.4
